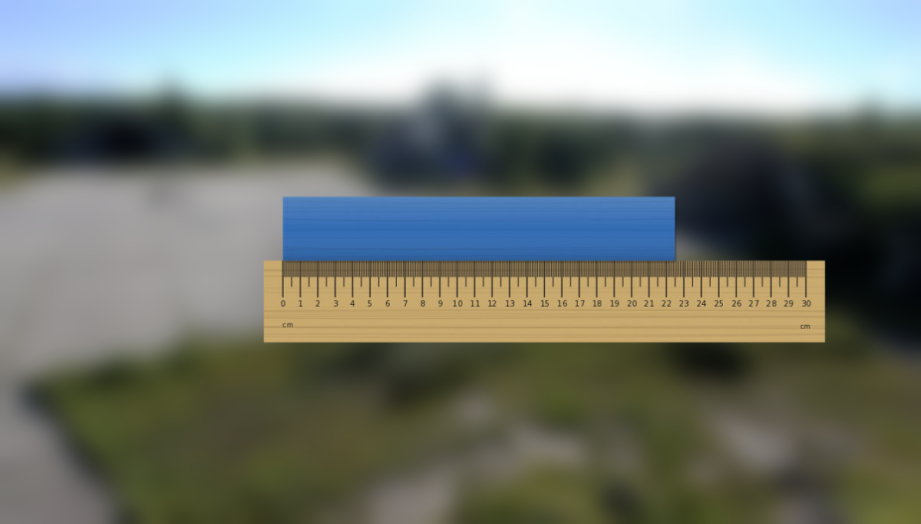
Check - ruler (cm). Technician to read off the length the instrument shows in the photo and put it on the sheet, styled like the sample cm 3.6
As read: cm 22.5
